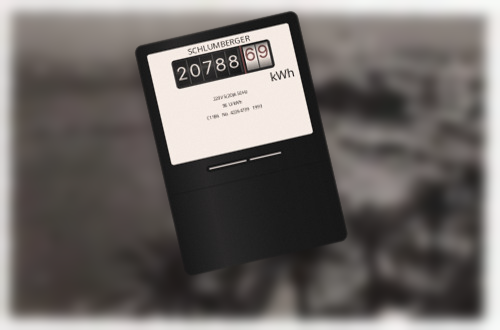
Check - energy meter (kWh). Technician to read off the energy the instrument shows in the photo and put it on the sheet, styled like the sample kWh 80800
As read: kWh 20788.69
